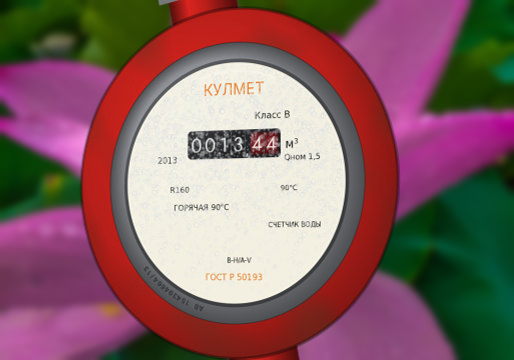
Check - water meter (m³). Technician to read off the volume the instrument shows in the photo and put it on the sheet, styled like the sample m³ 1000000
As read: m³ 13.44
